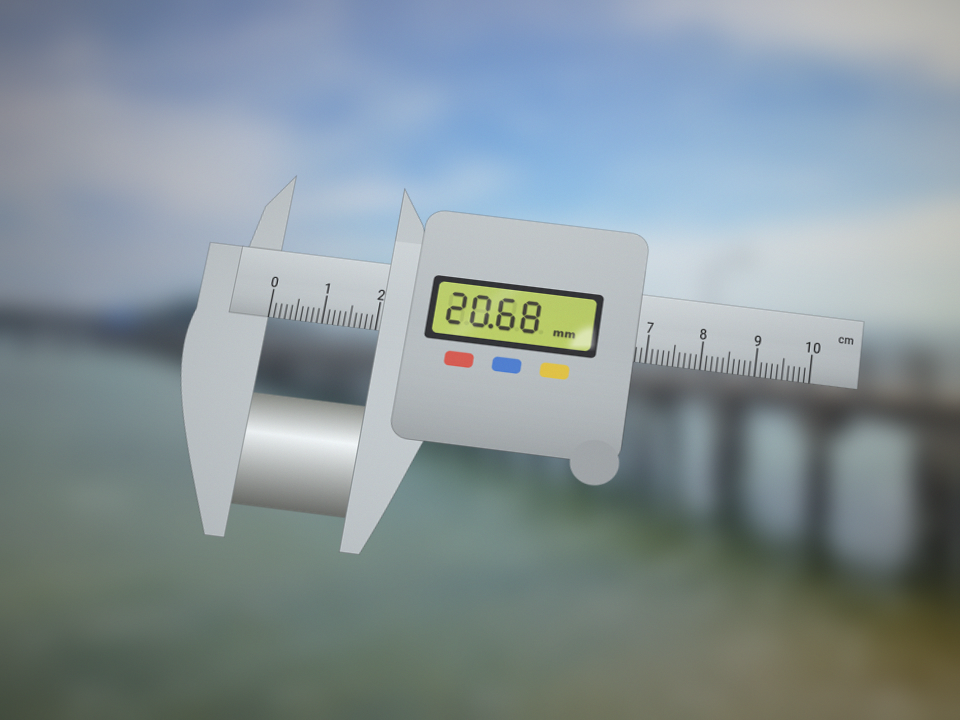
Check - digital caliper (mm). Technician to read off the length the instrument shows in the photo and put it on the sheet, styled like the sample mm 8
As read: mm 20.68
